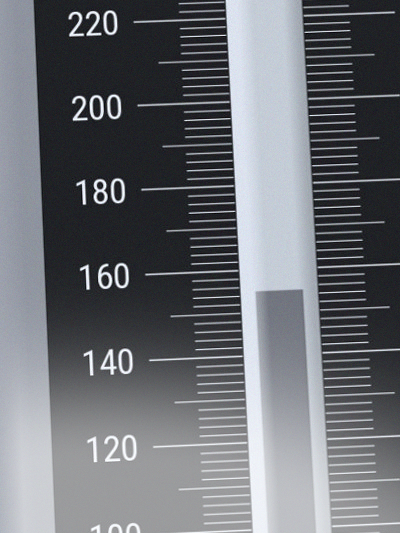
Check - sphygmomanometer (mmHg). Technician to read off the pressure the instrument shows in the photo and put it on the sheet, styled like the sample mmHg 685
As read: mmHg 155
